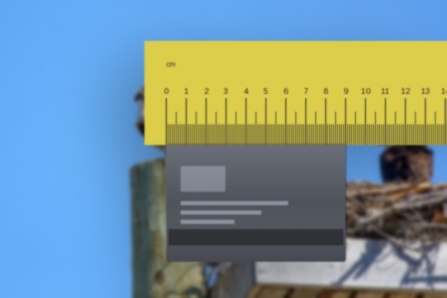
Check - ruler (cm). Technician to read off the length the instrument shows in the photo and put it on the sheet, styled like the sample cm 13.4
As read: cm 9
